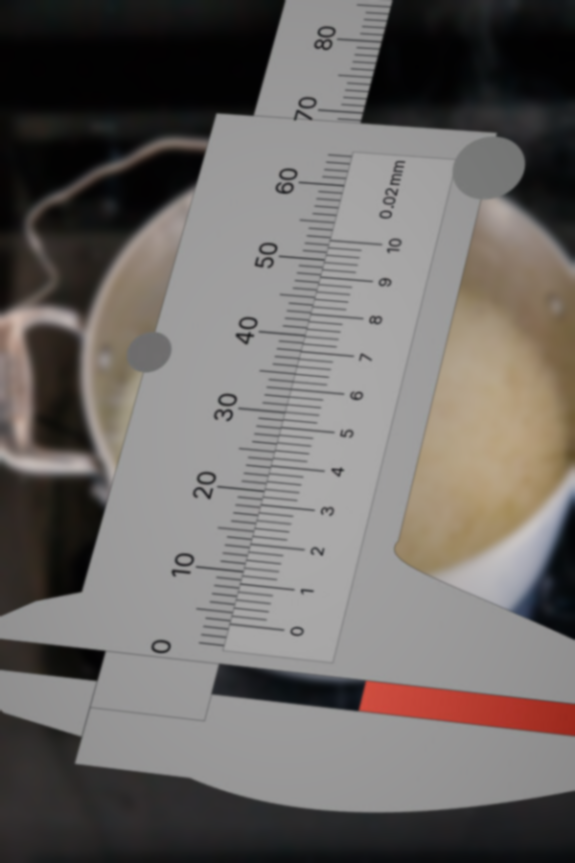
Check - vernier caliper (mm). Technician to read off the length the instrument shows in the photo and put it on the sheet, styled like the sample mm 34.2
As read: mm 3.6
